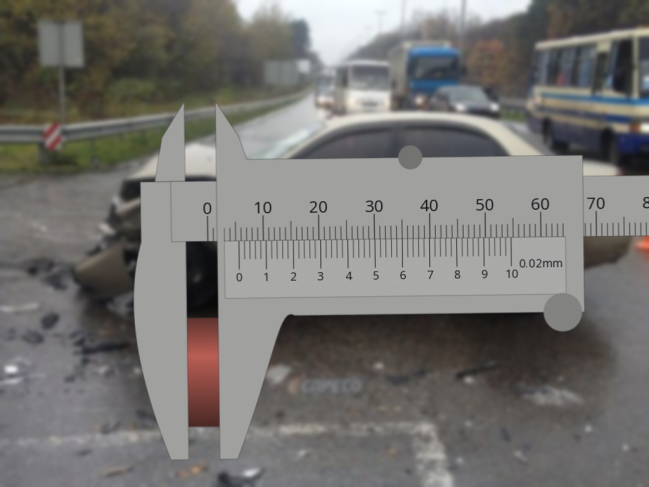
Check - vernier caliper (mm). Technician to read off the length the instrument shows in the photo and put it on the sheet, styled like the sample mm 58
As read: mm 5.6
